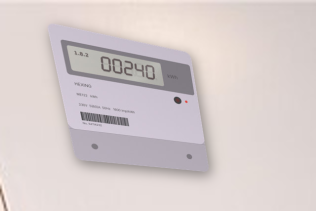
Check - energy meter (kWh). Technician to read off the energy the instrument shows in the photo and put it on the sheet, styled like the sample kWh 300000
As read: kWh 240
